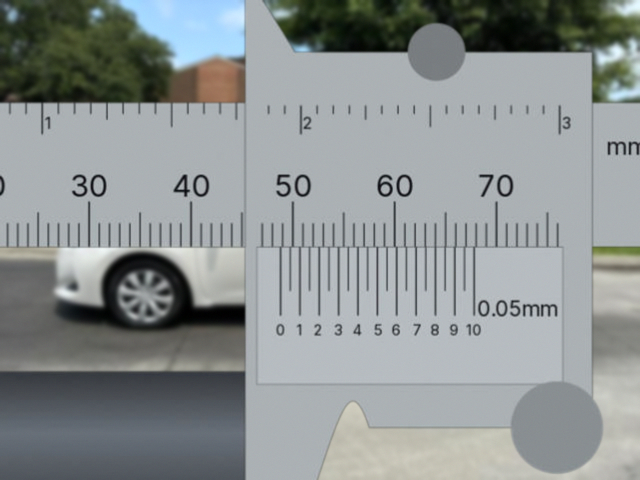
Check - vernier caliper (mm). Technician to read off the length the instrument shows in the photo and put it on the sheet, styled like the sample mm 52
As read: mm 48.8
